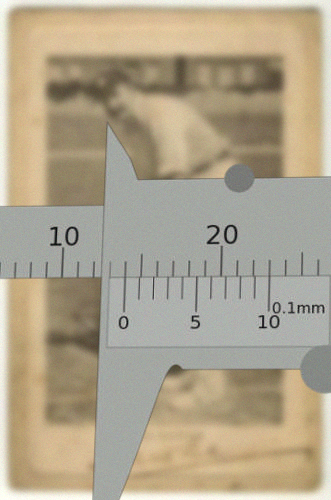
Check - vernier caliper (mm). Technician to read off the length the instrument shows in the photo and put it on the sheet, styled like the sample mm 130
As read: mm 14.0
